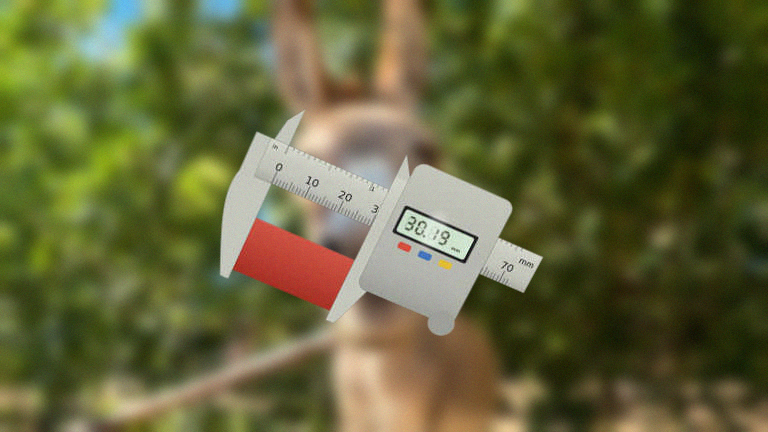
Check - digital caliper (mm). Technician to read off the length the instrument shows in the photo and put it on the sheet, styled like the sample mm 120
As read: mm 30.19
